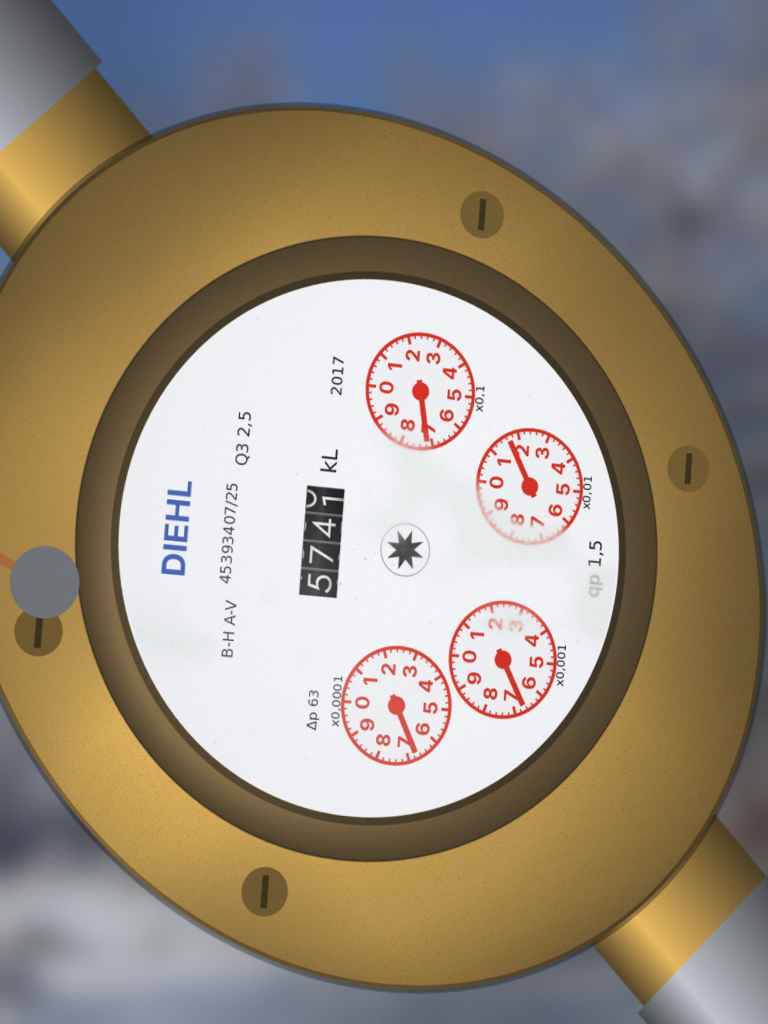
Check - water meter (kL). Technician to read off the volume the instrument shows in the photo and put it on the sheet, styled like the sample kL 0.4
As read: kL 5740.7166
